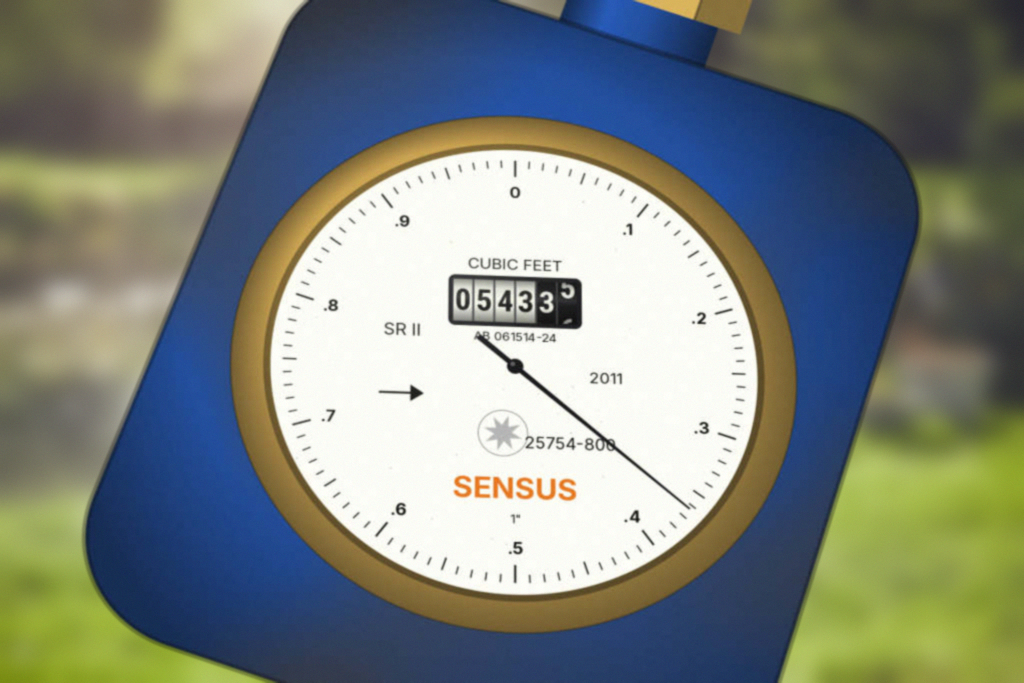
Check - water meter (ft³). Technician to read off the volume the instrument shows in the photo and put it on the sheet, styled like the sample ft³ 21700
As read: ft³ 54335.36
